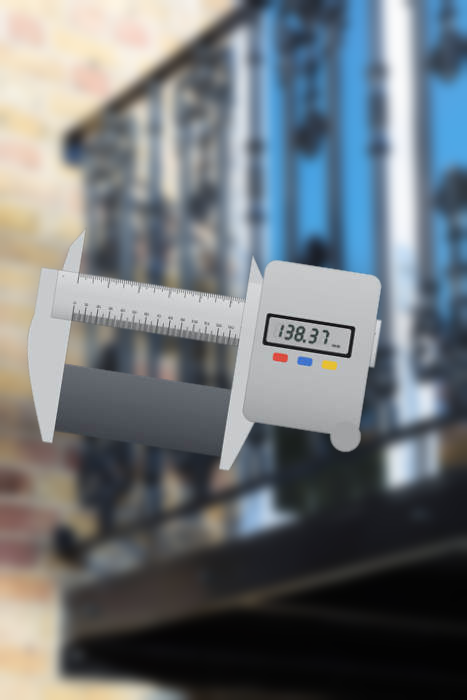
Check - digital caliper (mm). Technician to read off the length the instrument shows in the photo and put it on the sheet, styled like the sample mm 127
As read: mm 138.37
